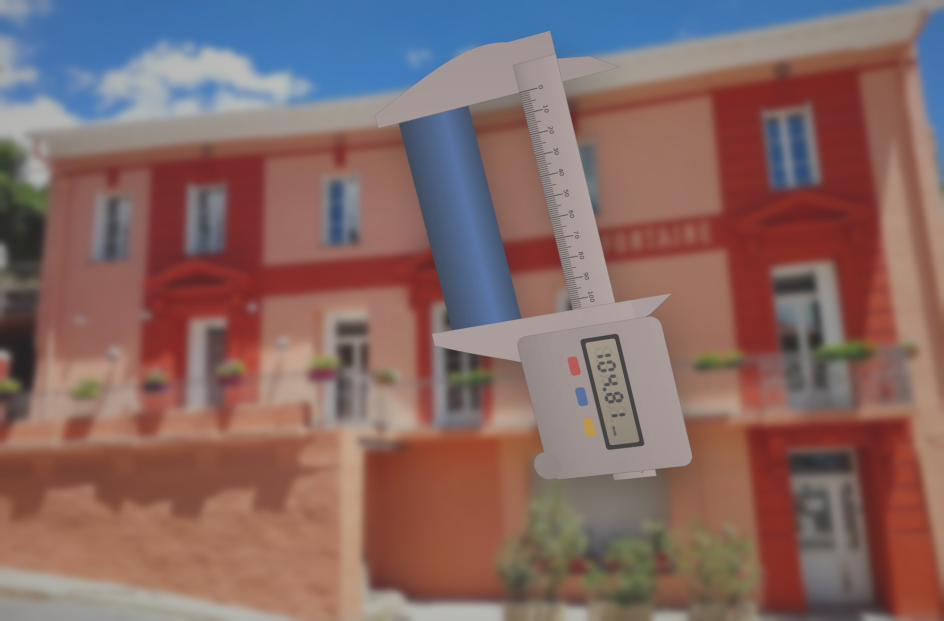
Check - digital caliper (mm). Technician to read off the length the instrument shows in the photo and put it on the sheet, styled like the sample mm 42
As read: mm 104.81
